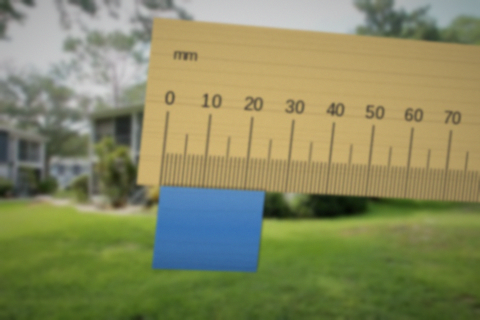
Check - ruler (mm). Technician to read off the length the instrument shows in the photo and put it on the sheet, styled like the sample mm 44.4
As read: mm 25
